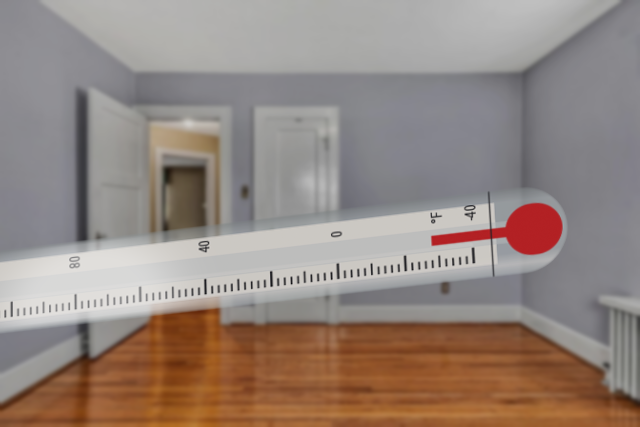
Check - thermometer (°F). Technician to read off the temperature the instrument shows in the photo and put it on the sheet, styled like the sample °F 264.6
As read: °F -28
